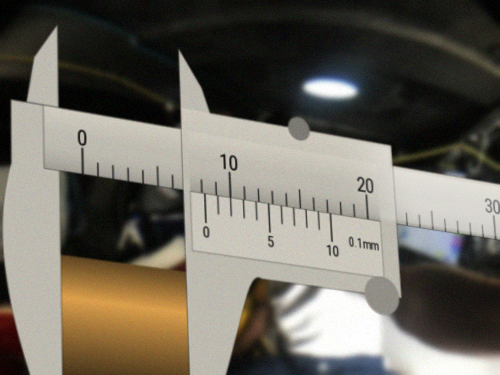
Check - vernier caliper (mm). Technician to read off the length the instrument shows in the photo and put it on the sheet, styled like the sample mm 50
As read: mm 8.2
